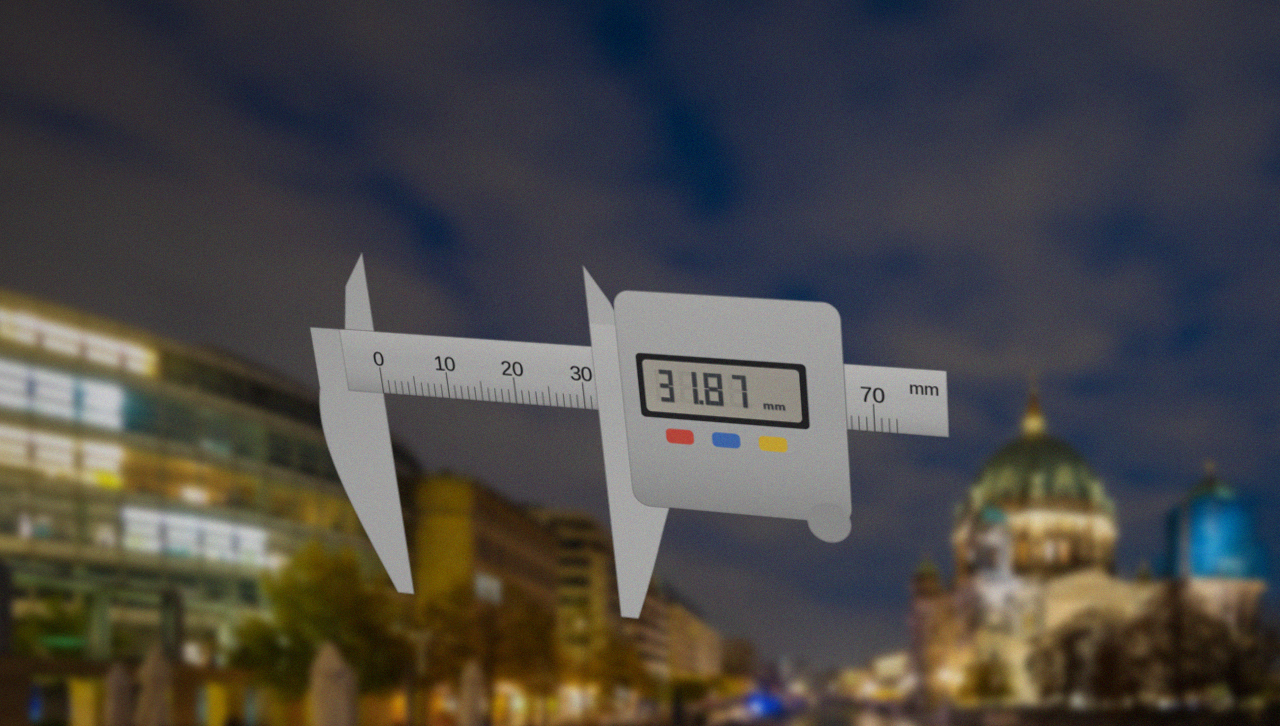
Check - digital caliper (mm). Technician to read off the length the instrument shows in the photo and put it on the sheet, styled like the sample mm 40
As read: mm 31.87
